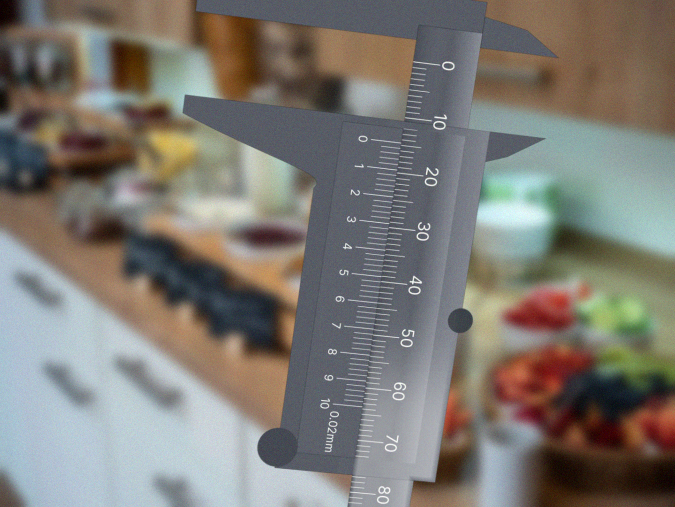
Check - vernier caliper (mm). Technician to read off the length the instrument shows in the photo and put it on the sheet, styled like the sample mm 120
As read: mm 14.6
